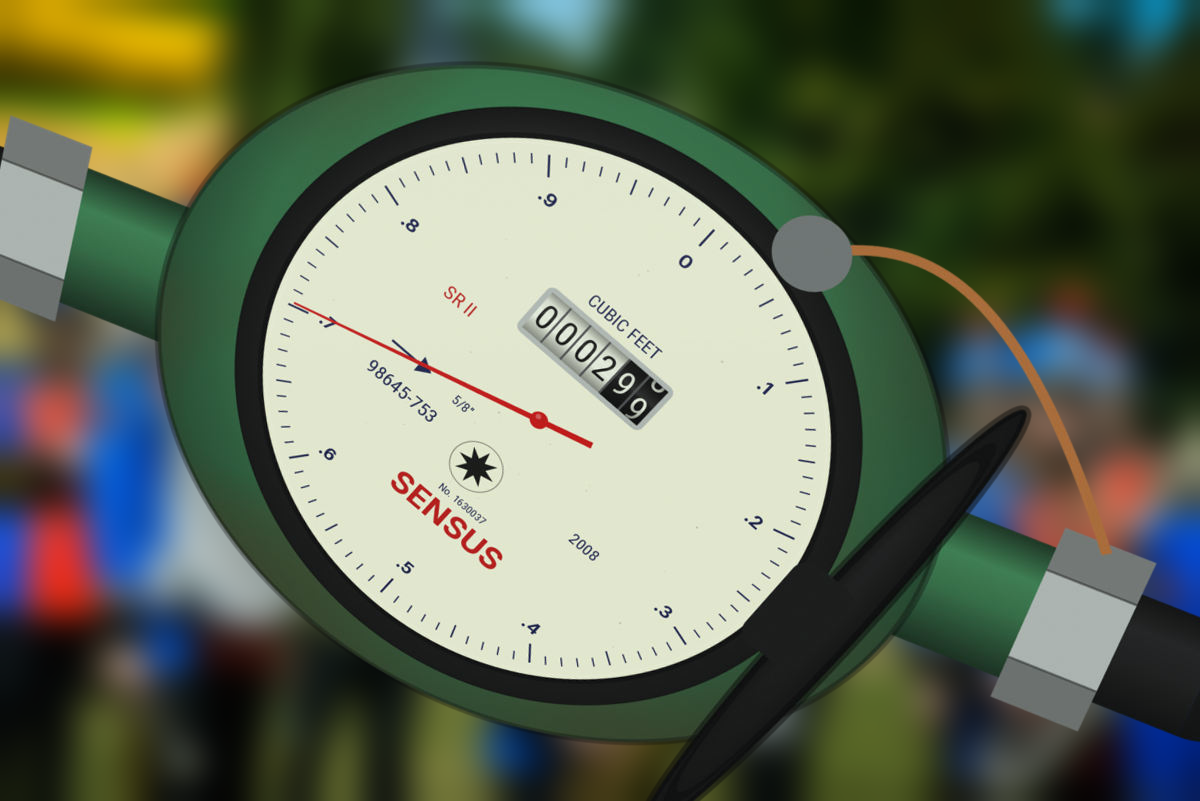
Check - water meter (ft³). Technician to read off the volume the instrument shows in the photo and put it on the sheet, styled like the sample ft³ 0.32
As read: ft³ 298.70
